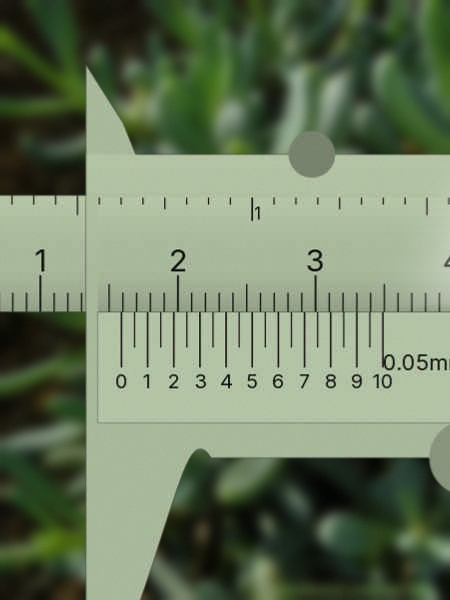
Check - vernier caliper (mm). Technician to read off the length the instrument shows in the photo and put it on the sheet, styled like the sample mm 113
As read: mm 15.9
